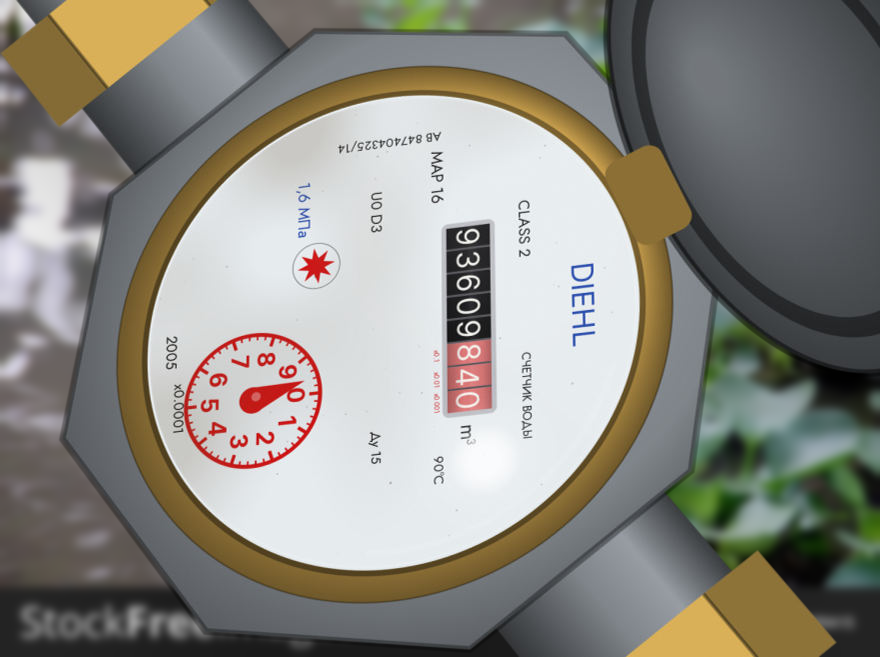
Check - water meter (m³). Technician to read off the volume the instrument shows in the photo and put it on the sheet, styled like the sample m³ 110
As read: m³ 93609.8399
